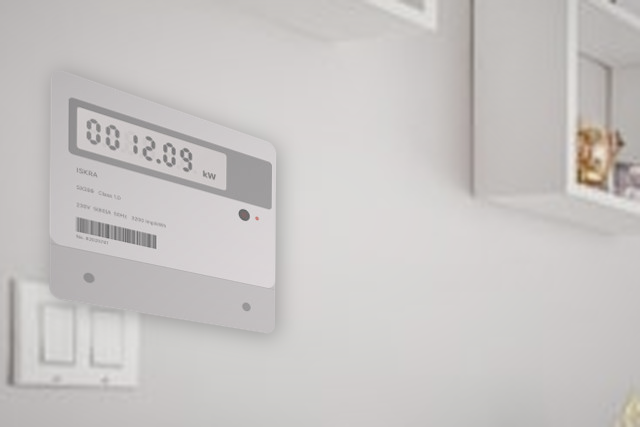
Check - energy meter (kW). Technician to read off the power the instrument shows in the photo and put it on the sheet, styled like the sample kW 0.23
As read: kW 12.09
